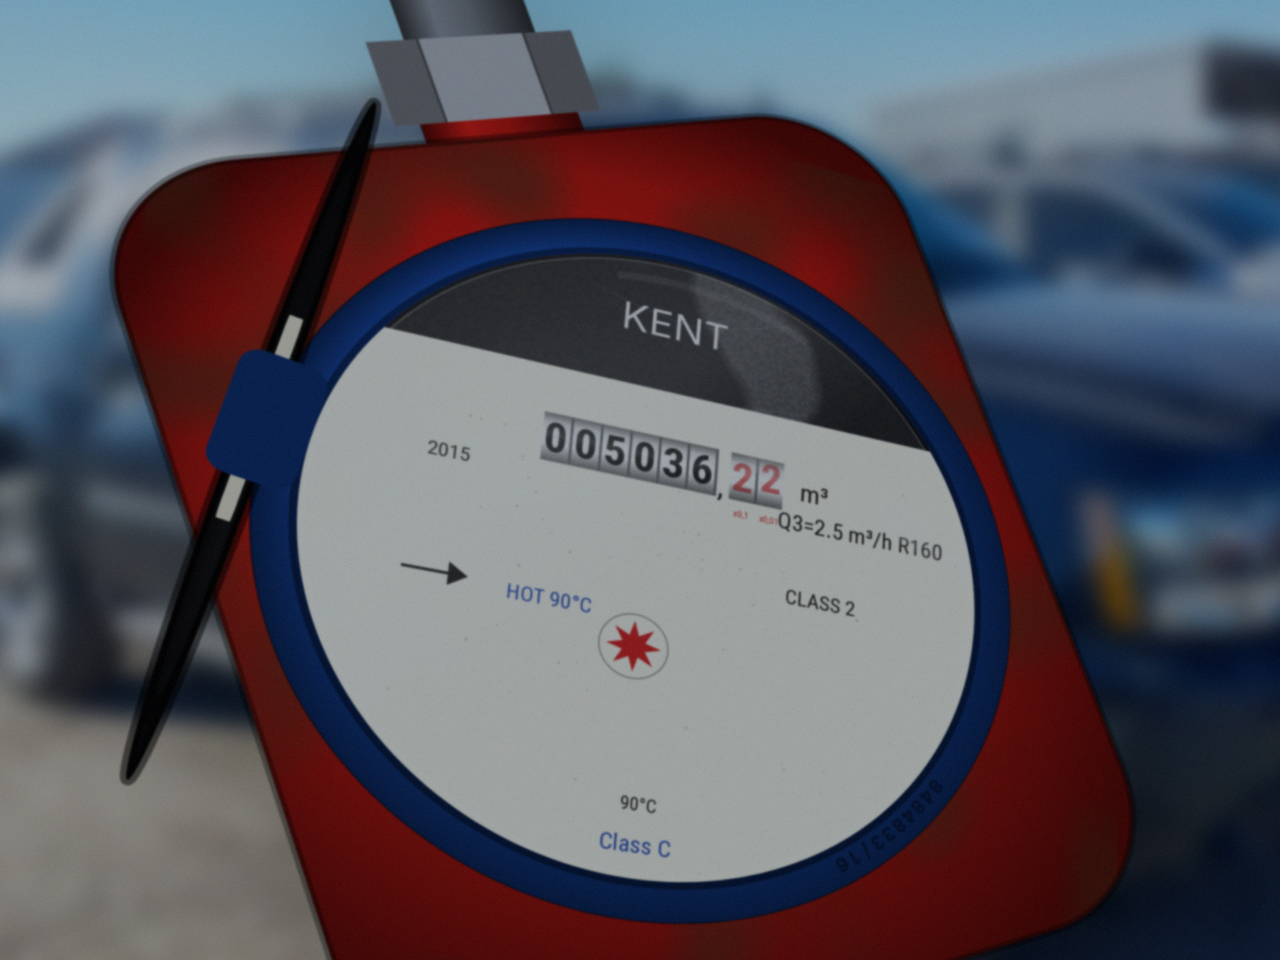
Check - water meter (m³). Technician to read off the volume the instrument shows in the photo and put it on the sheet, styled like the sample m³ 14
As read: m³ 5036.22
